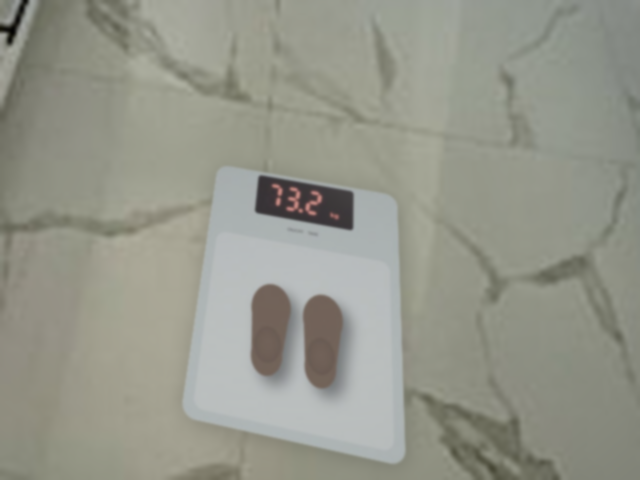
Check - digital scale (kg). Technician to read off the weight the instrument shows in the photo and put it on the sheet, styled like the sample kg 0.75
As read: kg 73.2
